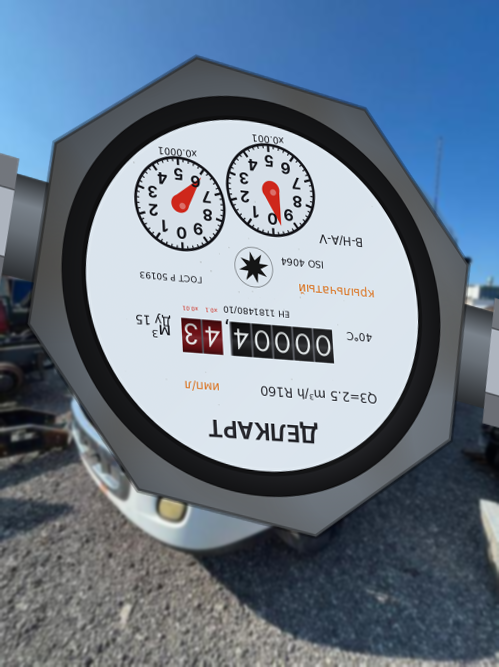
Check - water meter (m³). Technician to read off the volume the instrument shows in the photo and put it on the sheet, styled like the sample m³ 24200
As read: m³ 4.4296
